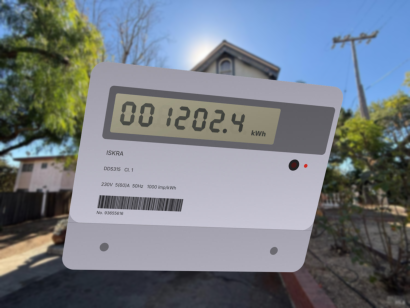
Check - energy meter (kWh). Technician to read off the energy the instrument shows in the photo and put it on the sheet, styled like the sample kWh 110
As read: kWh 1202.4
